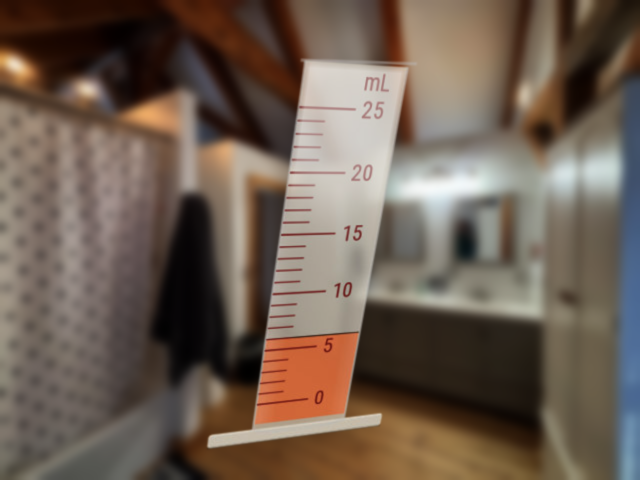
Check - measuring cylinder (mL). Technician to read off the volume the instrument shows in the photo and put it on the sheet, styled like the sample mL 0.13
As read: mL 6
